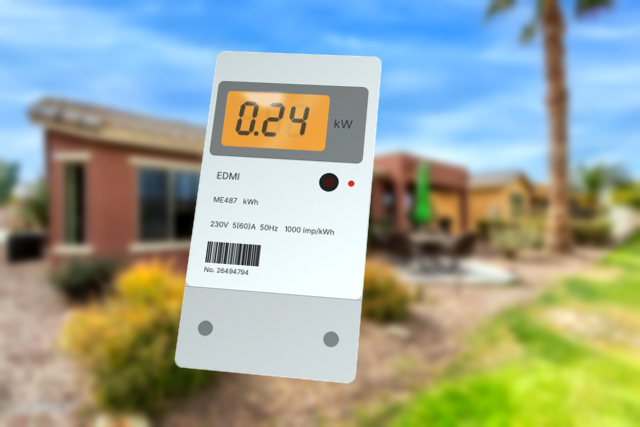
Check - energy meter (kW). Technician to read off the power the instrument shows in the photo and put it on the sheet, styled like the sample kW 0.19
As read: kW 0.24
